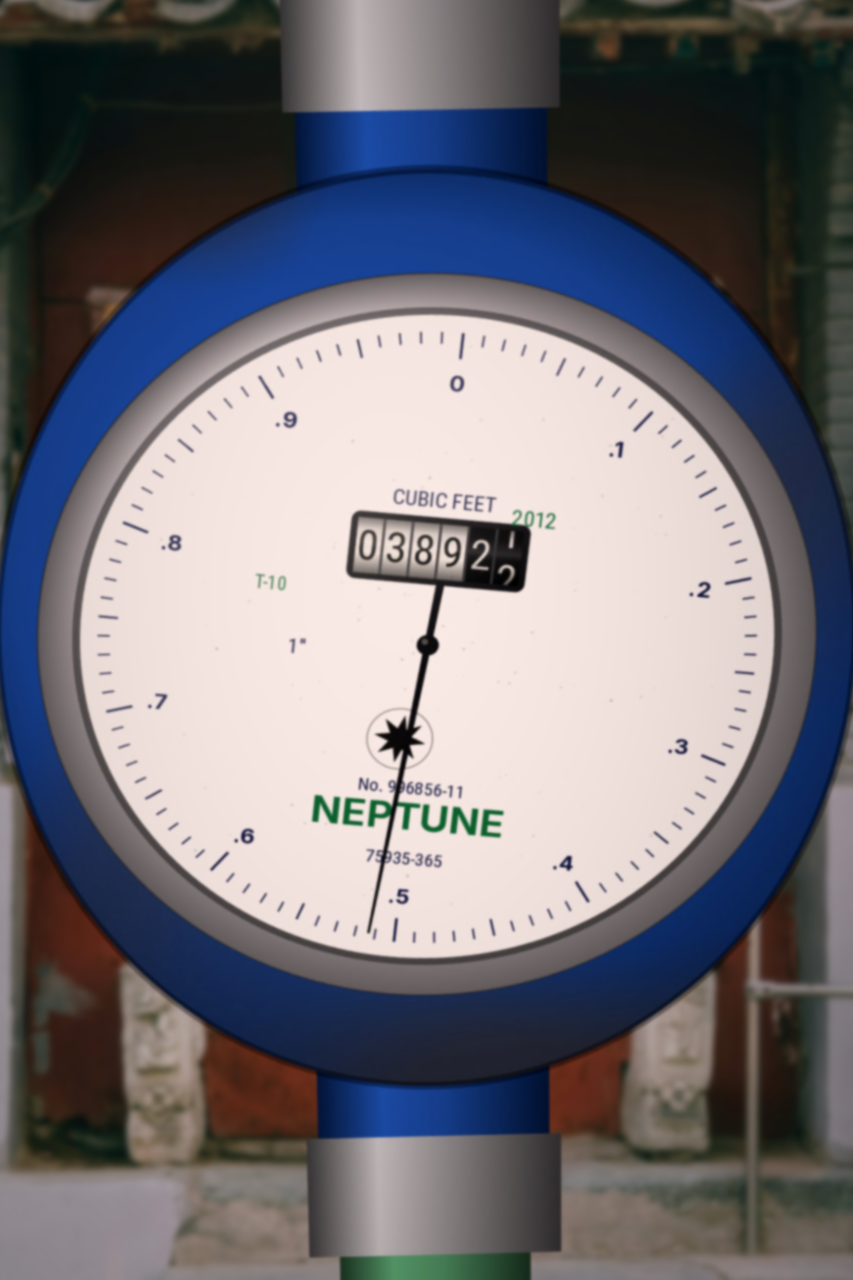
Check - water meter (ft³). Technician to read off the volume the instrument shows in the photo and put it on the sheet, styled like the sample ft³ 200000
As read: ft³ 38921.51
